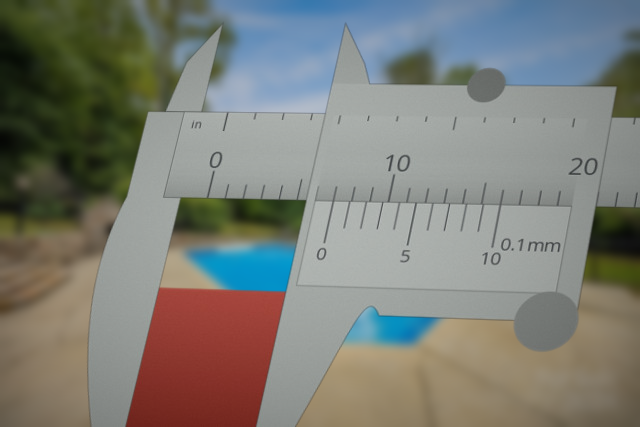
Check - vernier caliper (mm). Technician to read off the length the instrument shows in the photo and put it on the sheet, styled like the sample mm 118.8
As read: mm 7.0
